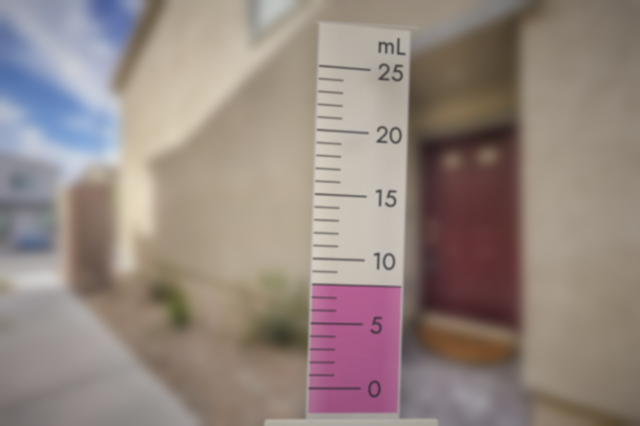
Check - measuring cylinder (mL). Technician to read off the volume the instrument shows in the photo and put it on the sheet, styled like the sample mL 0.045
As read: mL 8
